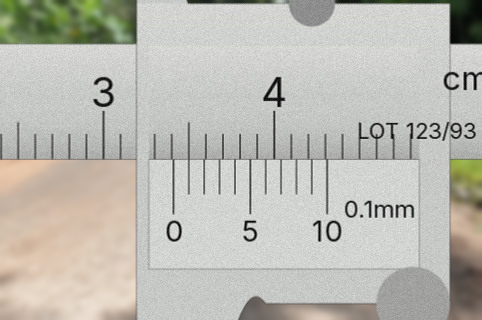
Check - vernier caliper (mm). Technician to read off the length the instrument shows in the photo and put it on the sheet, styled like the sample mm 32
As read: mm 34.1
